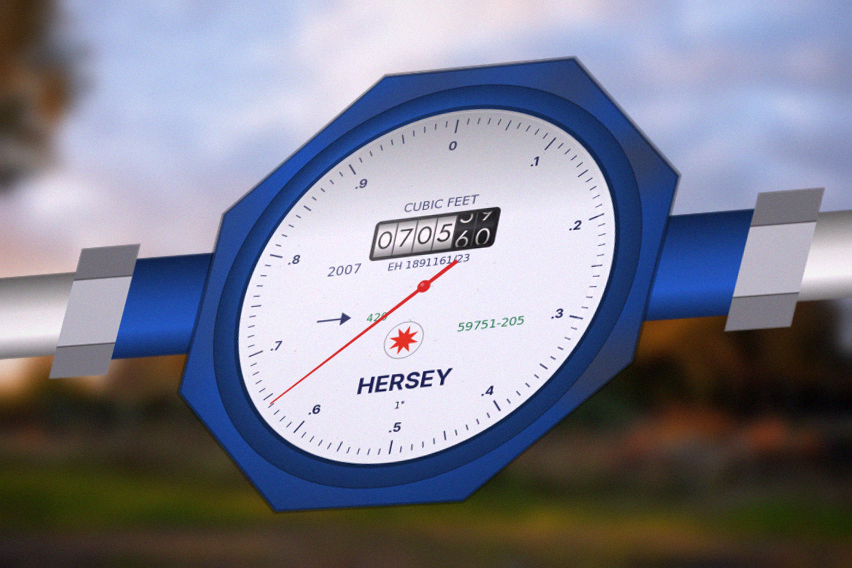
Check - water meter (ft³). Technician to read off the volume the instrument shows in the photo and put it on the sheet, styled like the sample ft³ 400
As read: ft³ 70559.64
